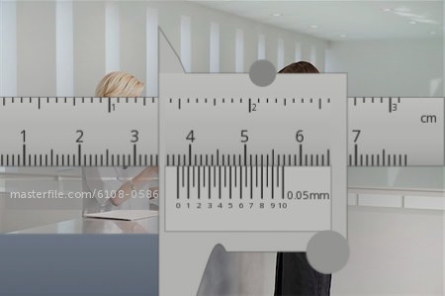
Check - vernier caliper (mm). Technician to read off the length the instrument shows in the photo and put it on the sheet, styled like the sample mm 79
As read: mm 37.8
